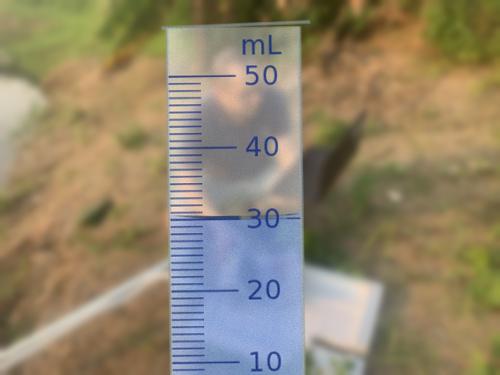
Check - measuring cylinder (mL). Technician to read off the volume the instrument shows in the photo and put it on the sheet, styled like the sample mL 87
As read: mL 30
